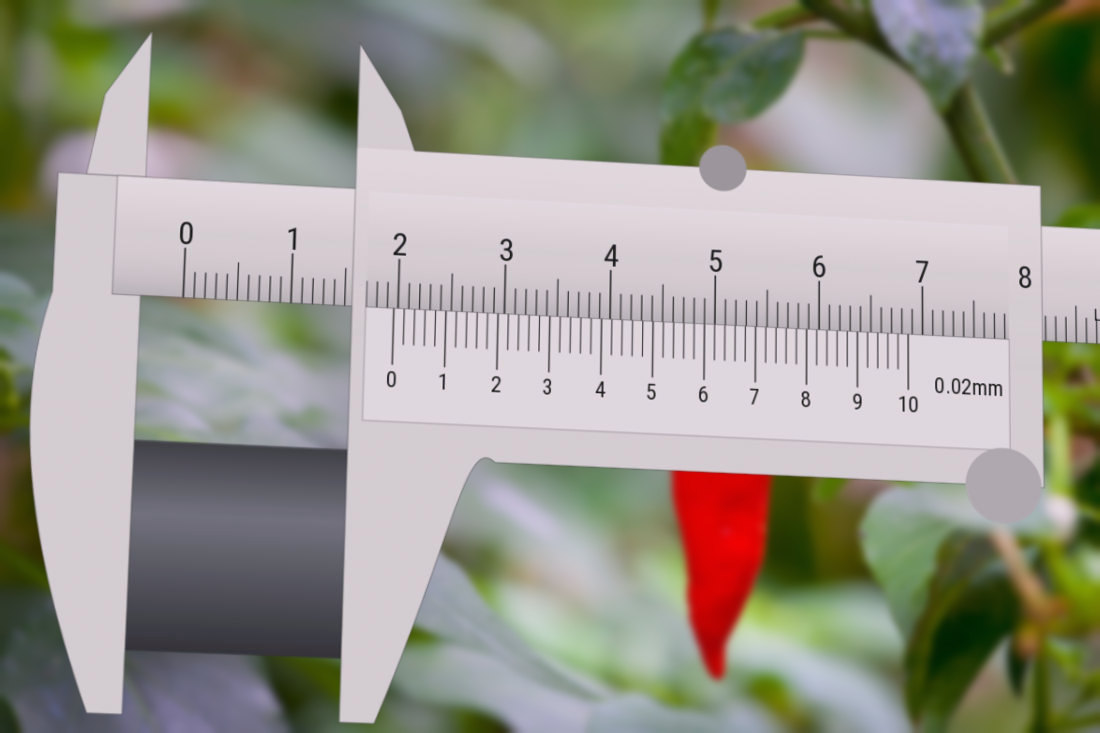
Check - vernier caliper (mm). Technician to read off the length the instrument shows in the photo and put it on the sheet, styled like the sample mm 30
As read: mm 19.6
